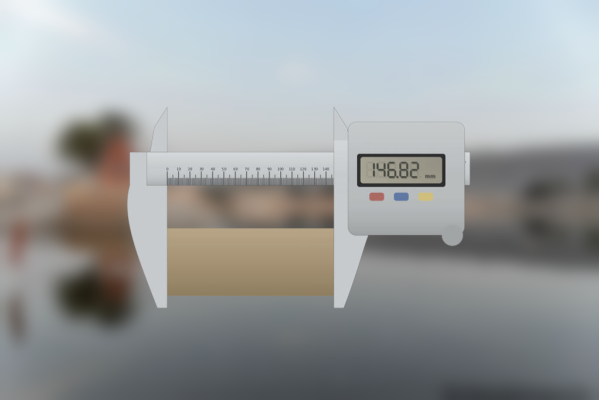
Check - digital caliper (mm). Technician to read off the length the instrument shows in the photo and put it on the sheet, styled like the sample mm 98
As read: mm 146.82
